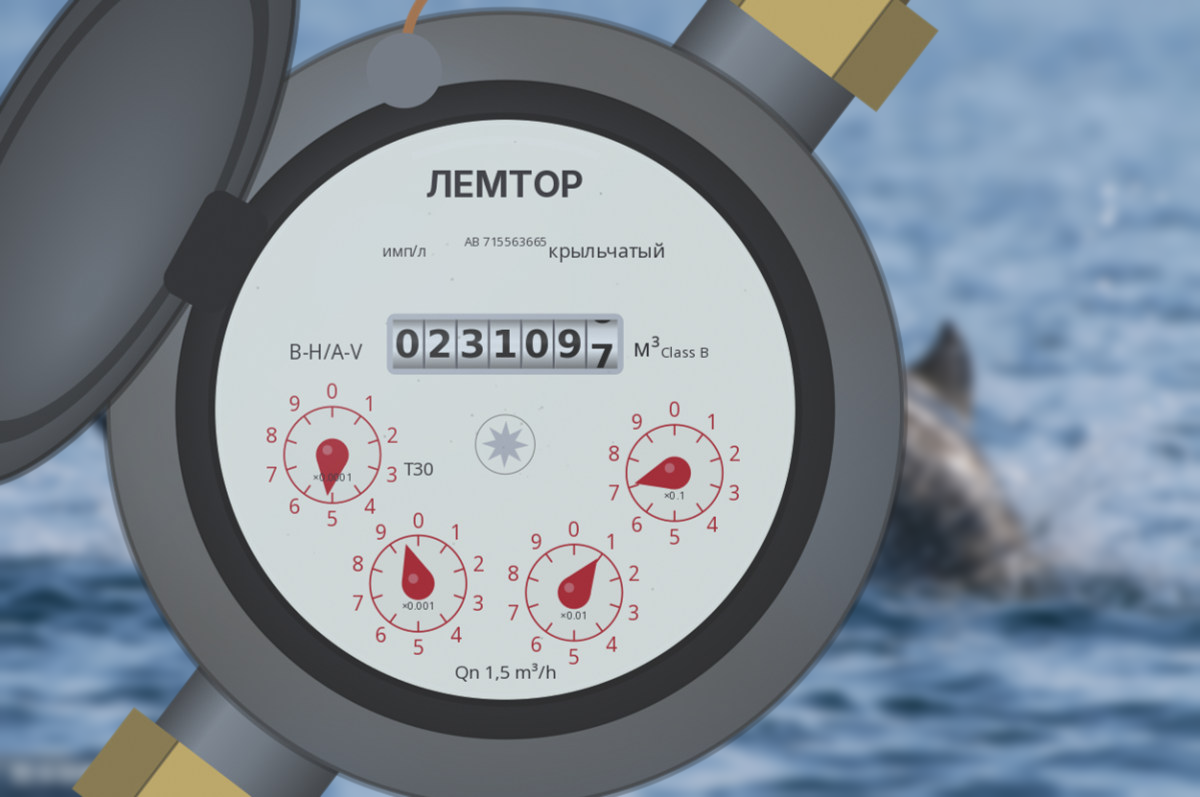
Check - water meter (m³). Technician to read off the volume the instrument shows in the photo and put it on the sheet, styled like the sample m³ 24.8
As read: m³ 231096.7095
